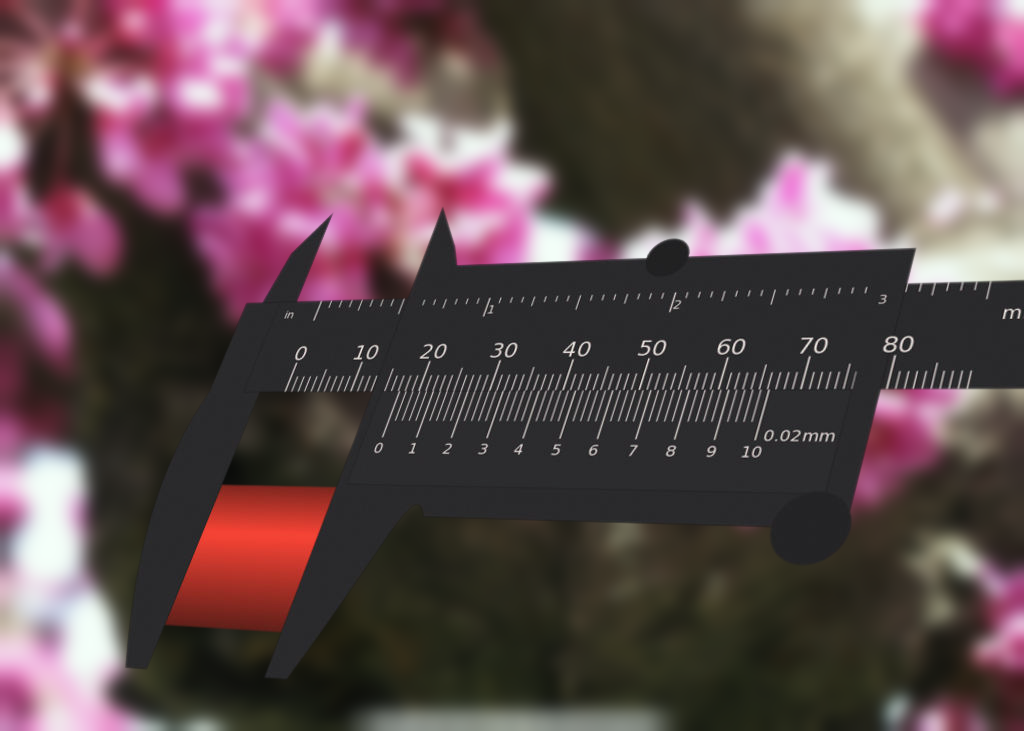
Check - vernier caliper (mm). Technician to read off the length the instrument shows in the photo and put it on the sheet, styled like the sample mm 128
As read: mm 17.2
